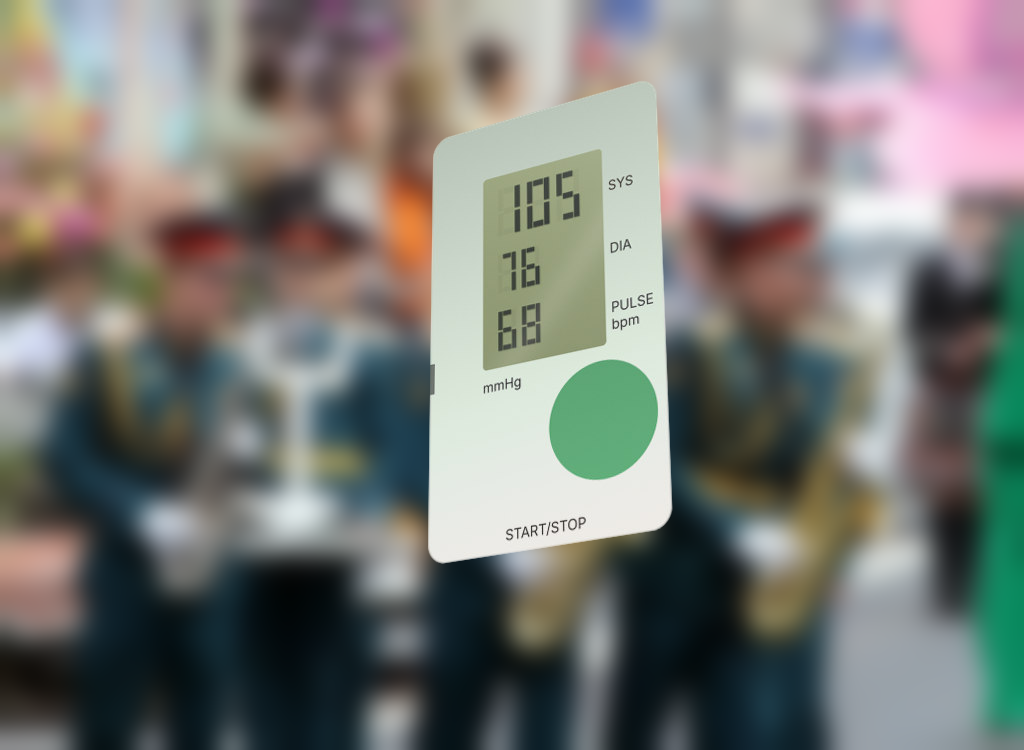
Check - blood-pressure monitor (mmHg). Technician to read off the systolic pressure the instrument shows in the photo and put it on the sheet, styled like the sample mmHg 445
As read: mmHg 105
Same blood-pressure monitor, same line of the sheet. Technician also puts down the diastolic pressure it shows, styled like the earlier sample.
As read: mmHg 76
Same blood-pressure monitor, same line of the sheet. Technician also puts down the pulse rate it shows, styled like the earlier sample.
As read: bpm 68
